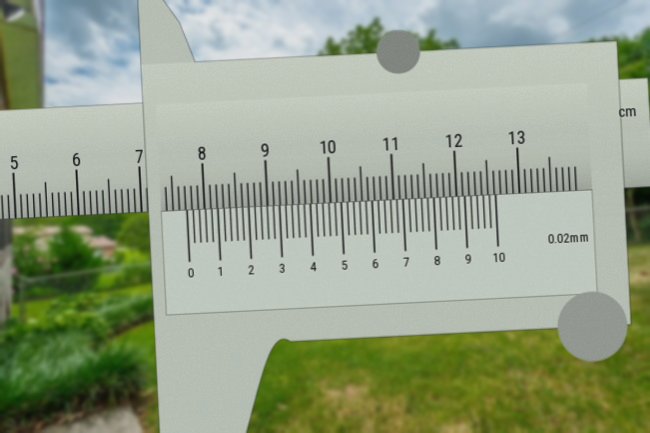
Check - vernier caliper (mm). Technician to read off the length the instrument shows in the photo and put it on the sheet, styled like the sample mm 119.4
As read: mm 77.2
